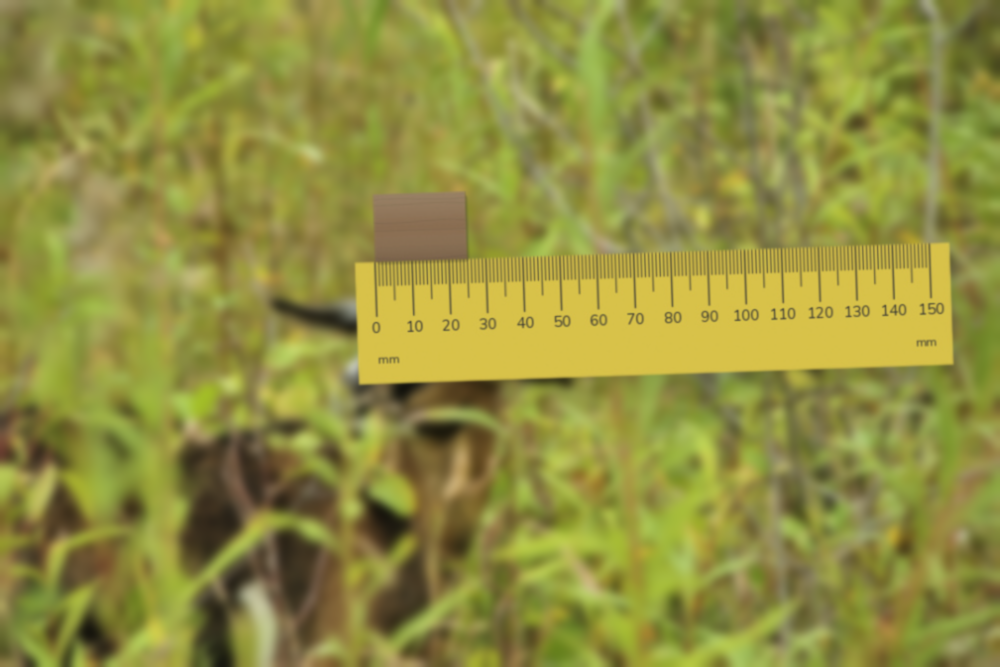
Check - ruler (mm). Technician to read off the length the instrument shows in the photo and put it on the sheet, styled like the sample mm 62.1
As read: mm 25
